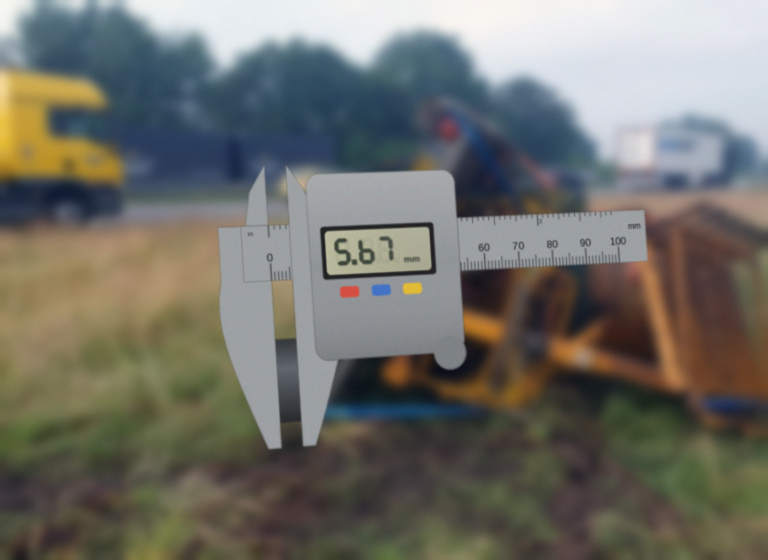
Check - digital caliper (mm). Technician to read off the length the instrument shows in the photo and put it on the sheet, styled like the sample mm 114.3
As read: mm 5.67
